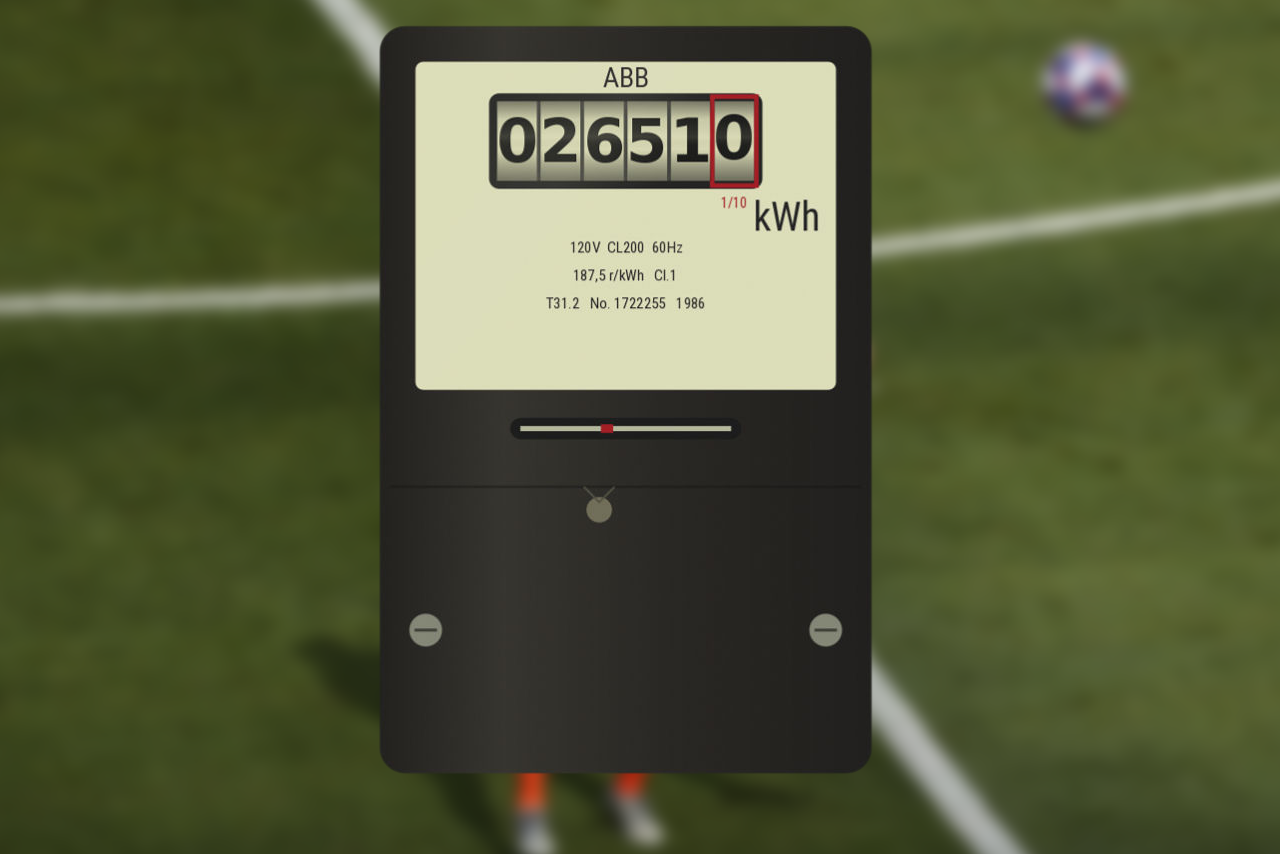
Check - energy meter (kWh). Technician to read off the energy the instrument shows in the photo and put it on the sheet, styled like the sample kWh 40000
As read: kWh 2651.0
